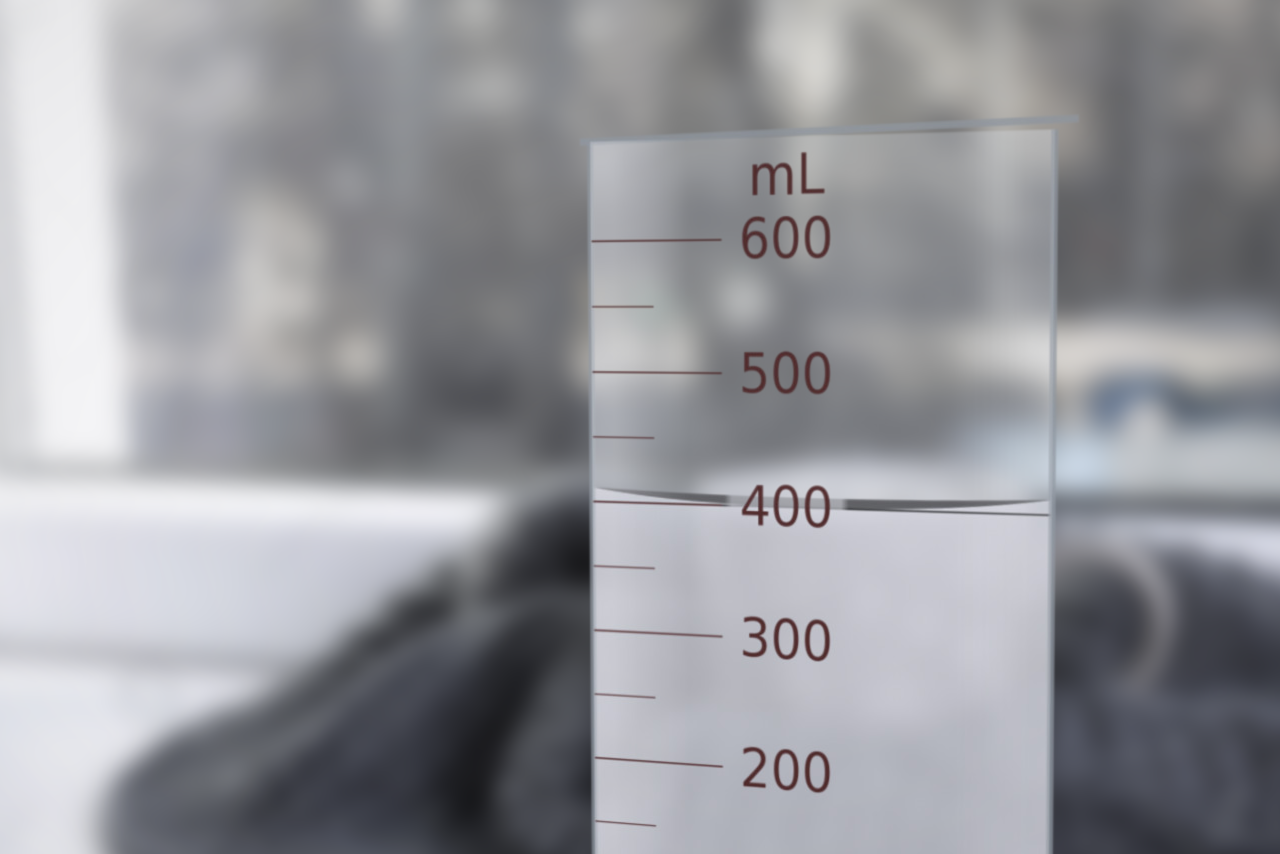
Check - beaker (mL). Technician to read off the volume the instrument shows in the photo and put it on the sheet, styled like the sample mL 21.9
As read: mL 400
